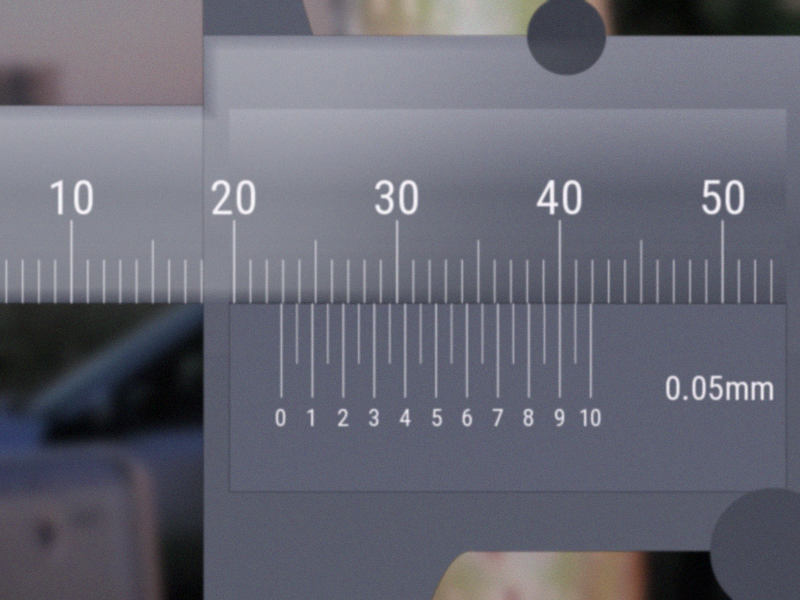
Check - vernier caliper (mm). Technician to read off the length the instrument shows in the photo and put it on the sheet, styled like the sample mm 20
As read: mm 22.9
